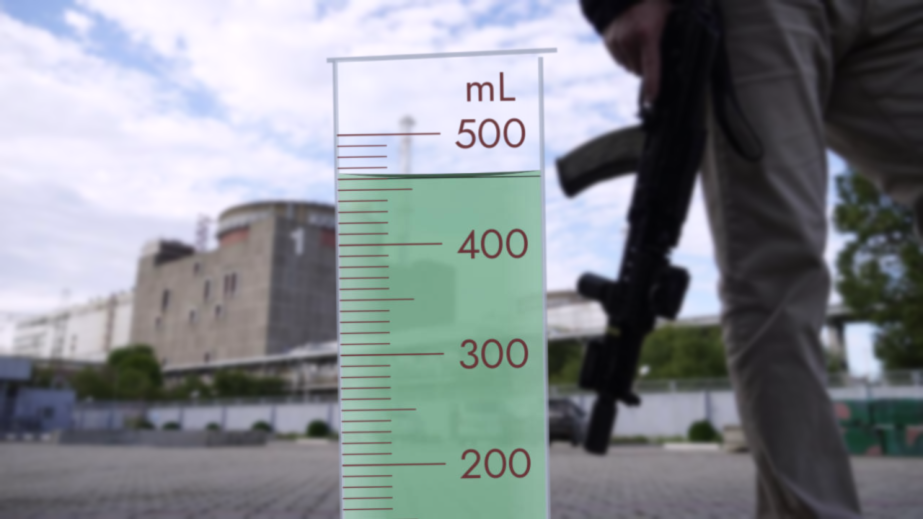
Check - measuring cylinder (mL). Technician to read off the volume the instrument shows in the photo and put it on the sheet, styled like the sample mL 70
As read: mL 460
